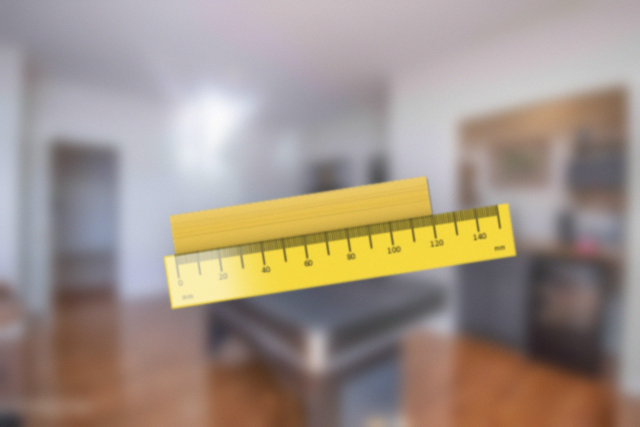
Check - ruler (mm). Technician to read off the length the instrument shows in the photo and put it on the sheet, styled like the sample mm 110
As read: mm 120
